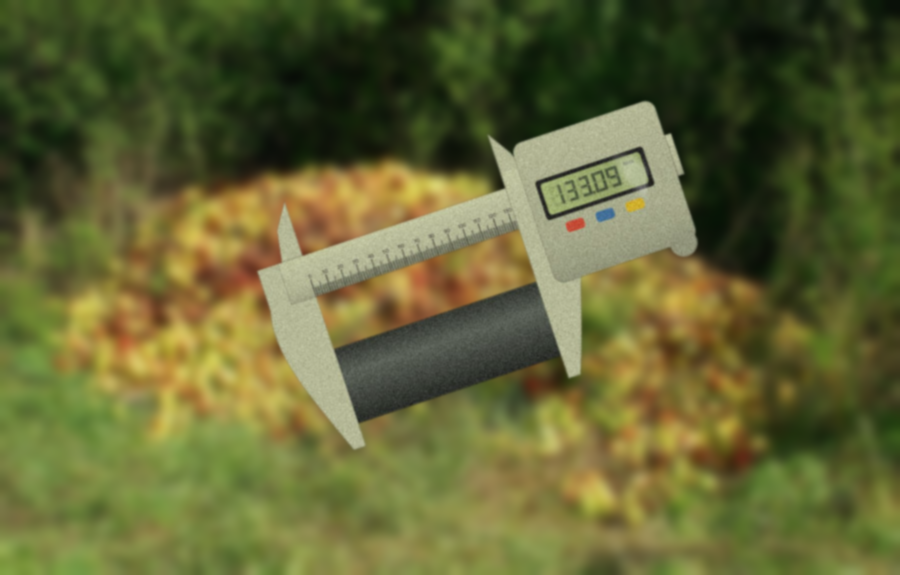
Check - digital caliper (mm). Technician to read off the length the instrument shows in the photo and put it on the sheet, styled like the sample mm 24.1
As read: mm 133.09
